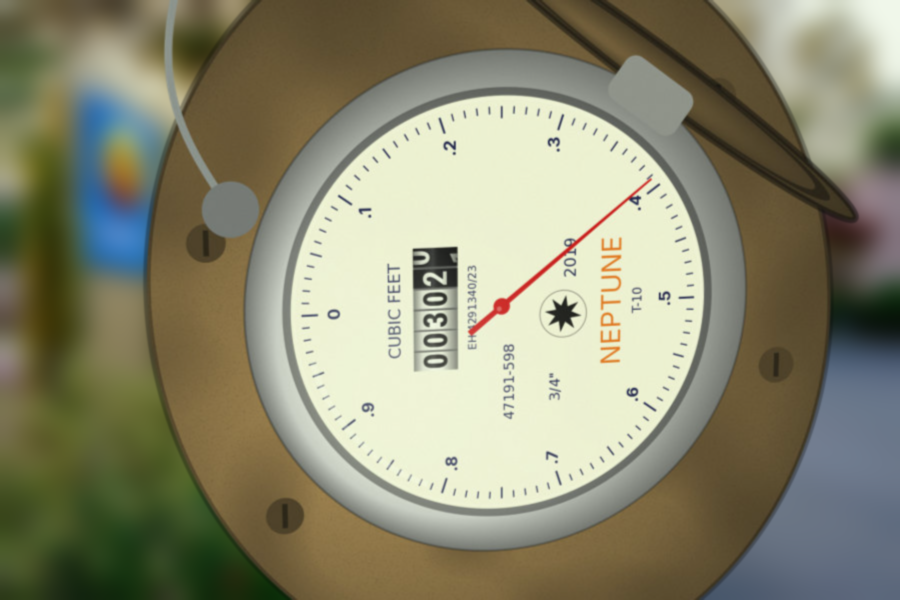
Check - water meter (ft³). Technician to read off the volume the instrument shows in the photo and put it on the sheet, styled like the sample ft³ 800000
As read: ft³ 3020.39
